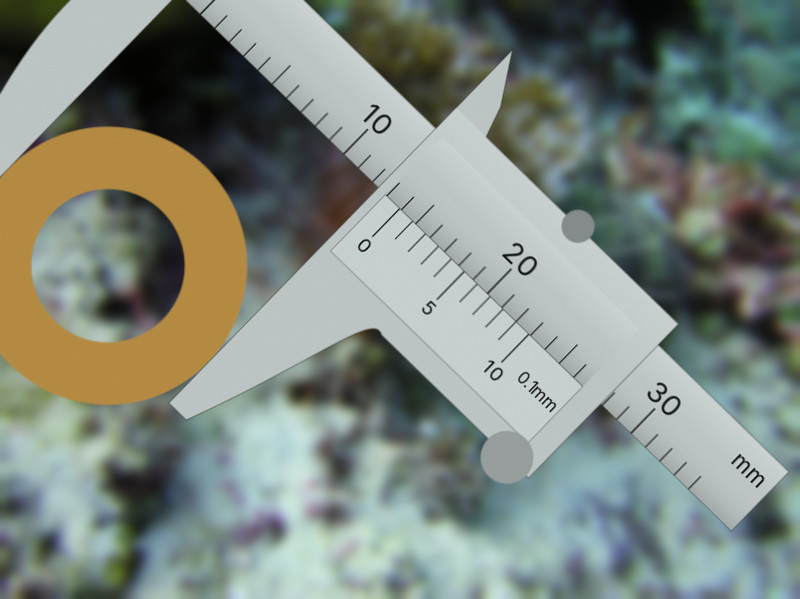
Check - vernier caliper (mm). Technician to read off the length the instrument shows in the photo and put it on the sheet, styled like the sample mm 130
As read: mm 13.9
